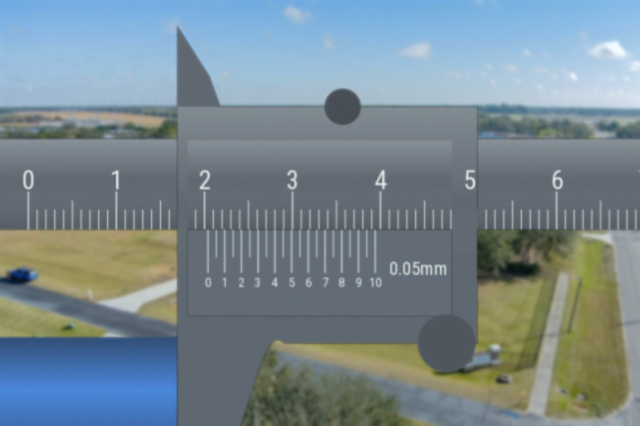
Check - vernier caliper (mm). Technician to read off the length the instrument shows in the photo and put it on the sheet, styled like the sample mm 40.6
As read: mm 20.4
